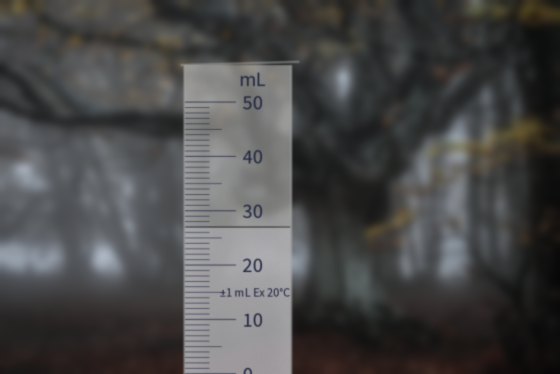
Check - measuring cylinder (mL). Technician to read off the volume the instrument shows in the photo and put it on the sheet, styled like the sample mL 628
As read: mL 27
